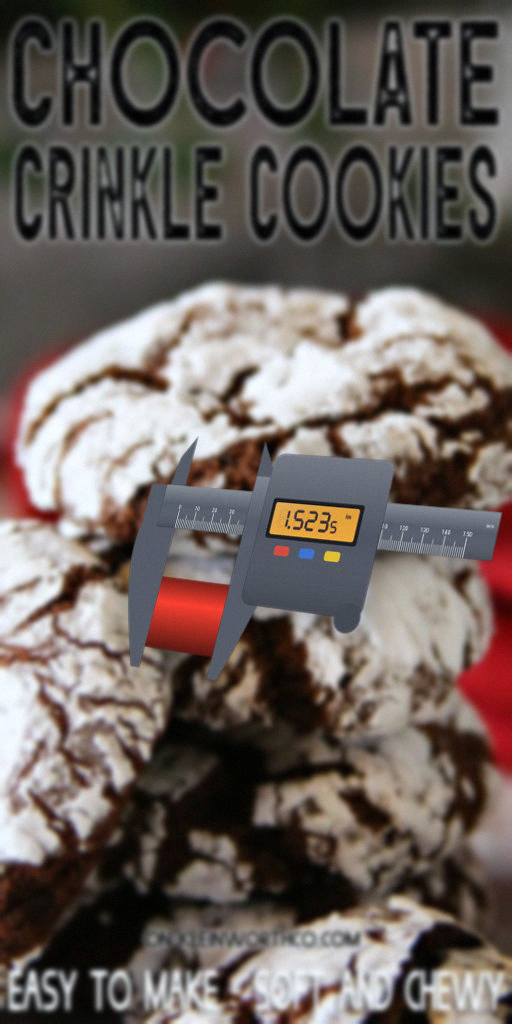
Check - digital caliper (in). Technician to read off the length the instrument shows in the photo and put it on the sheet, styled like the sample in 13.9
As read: in 1.5235
